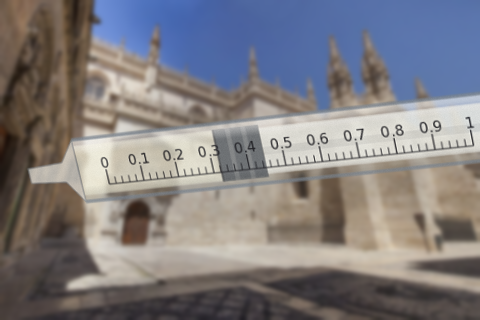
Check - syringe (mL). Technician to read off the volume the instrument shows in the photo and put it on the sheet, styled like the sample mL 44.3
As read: mL 0.32
